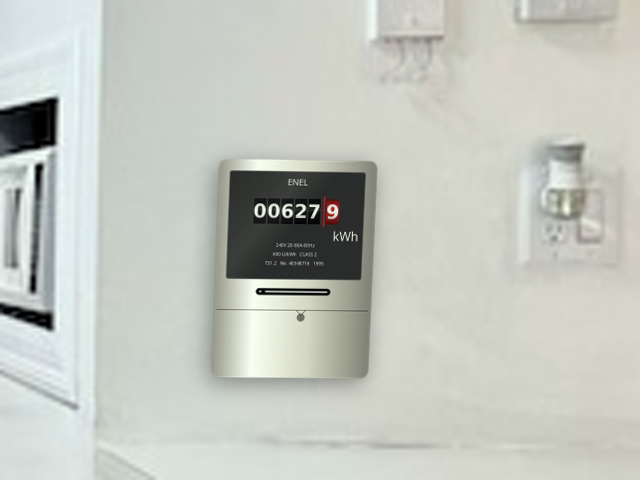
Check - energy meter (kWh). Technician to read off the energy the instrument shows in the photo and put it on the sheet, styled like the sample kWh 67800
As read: kWh 627.9
